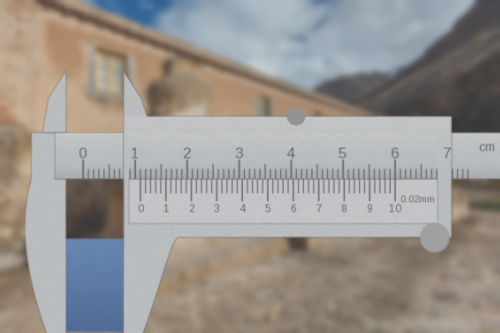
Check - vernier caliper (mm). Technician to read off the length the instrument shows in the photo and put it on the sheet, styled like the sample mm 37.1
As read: mm 11.0
